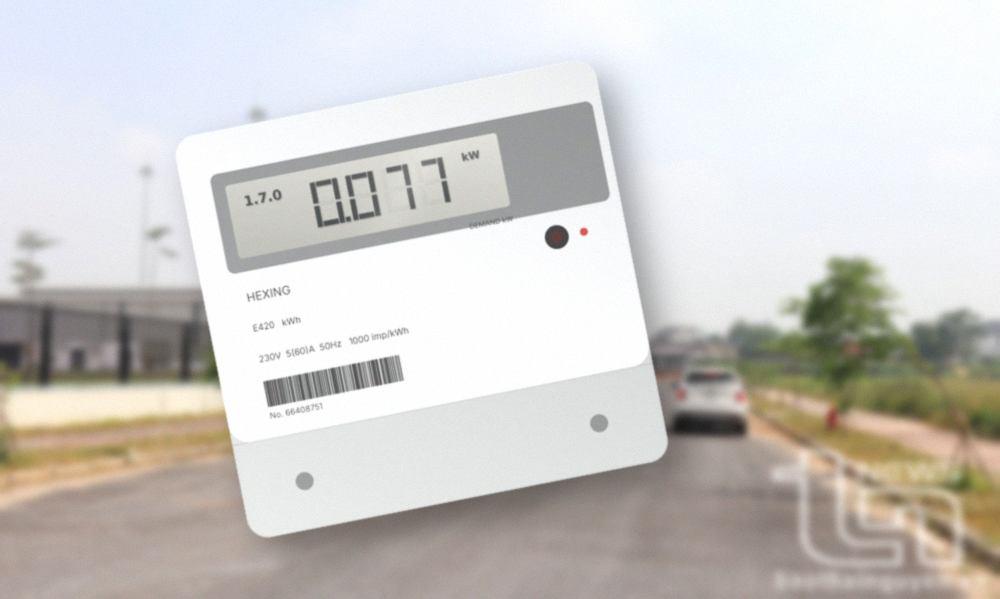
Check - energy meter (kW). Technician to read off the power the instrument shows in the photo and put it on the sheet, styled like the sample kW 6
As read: kW 0.077
